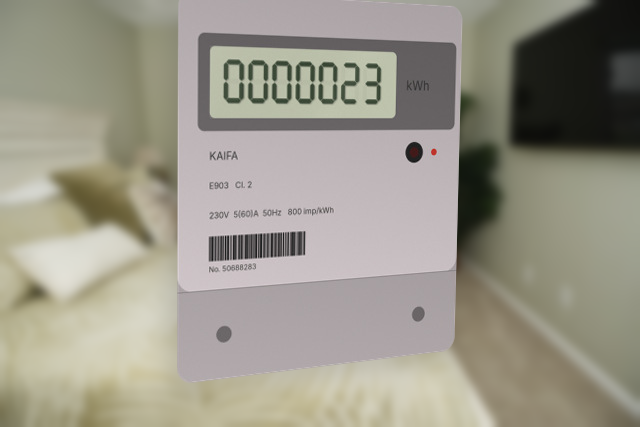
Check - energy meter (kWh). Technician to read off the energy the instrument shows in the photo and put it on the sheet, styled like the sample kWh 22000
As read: kWh 23
